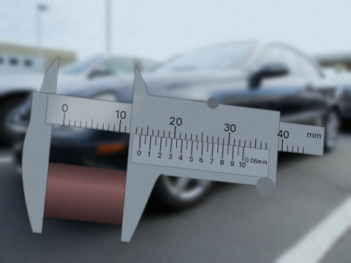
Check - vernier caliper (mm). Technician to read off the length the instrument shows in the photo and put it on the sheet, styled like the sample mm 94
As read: mm 13.8
